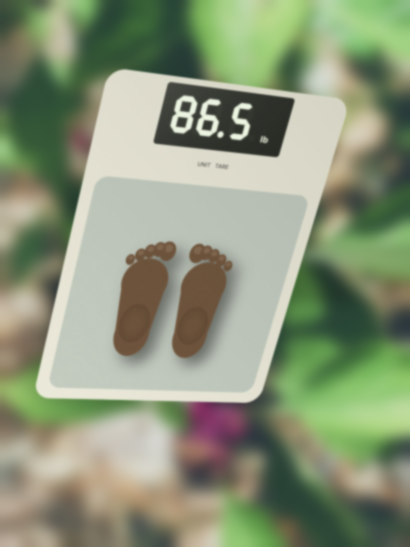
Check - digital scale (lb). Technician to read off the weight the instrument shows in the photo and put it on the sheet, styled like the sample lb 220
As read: lb 86.5
